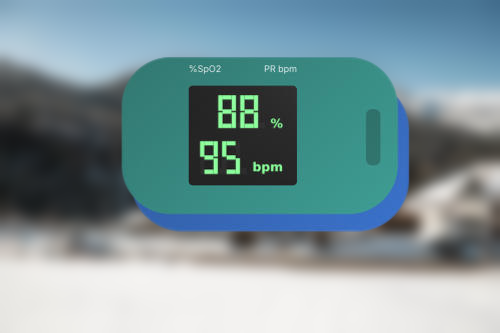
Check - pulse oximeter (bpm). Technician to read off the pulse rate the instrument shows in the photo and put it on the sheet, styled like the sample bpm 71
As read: bpm 95
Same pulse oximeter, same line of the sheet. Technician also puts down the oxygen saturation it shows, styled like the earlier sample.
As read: % 88
